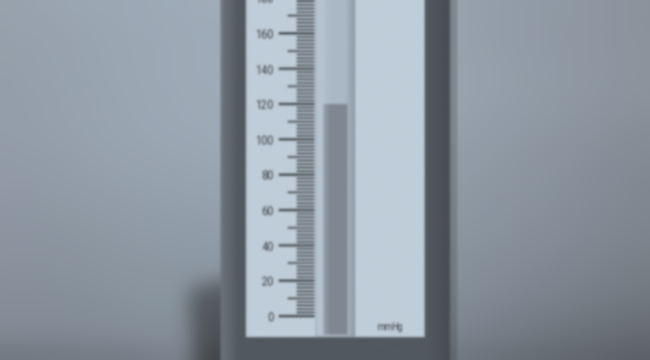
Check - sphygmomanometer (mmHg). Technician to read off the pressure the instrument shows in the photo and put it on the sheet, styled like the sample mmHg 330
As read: mmHg 120
